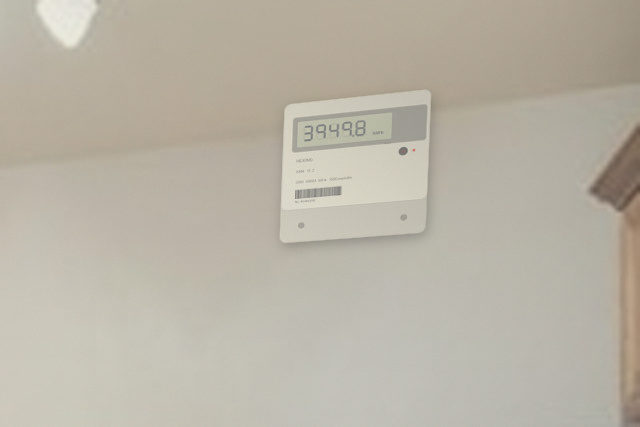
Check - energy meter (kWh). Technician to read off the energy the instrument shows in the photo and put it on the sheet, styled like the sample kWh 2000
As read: kWh 3949.8
